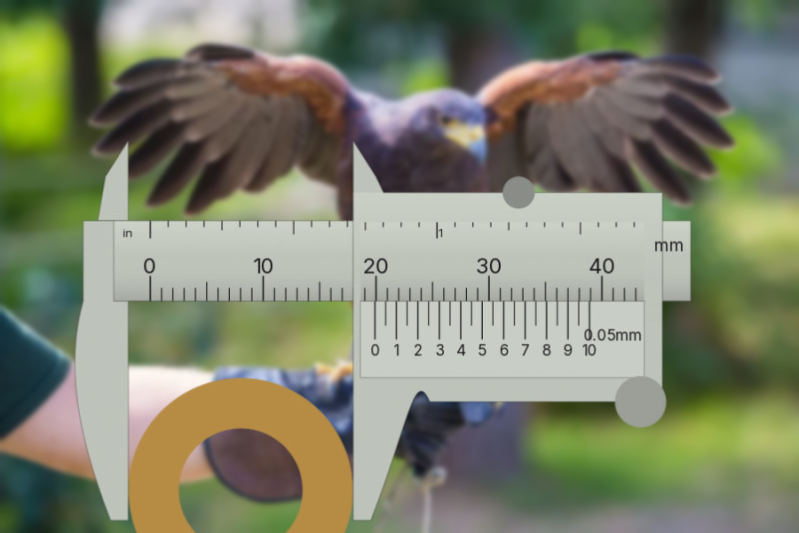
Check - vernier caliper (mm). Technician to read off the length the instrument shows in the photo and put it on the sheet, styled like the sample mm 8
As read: mm 19.9
